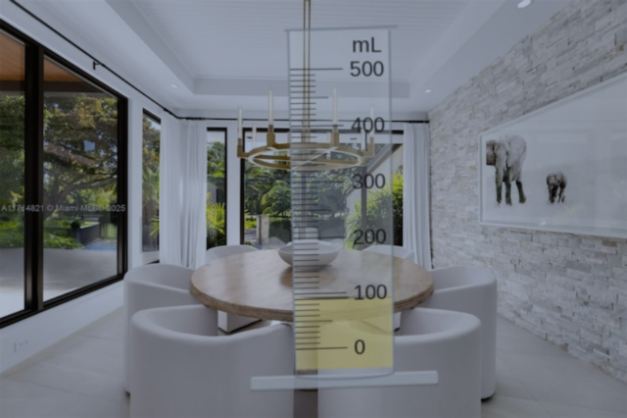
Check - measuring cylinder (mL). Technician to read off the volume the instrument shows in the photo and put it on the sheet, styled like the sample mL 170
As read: mL 90
